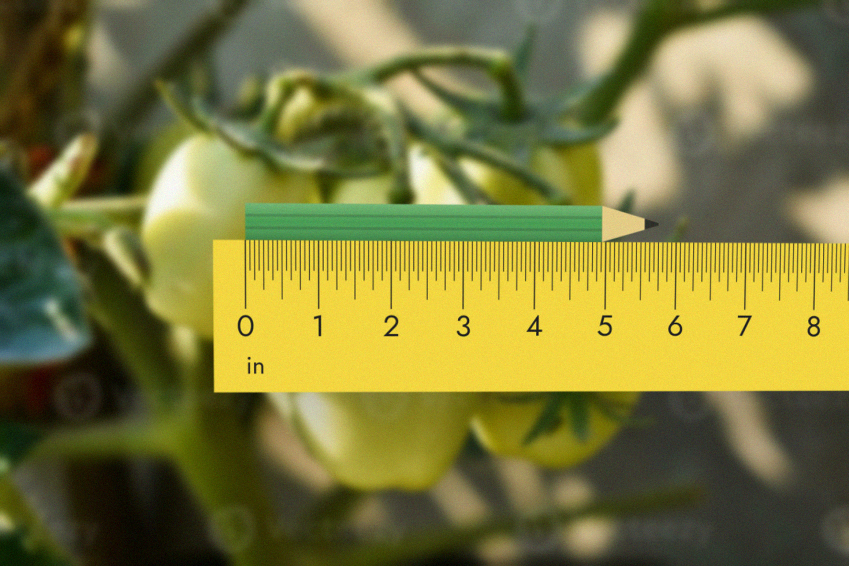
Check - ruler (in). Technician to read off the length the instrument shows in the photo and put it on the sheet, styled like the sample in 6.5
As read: in 5.75
